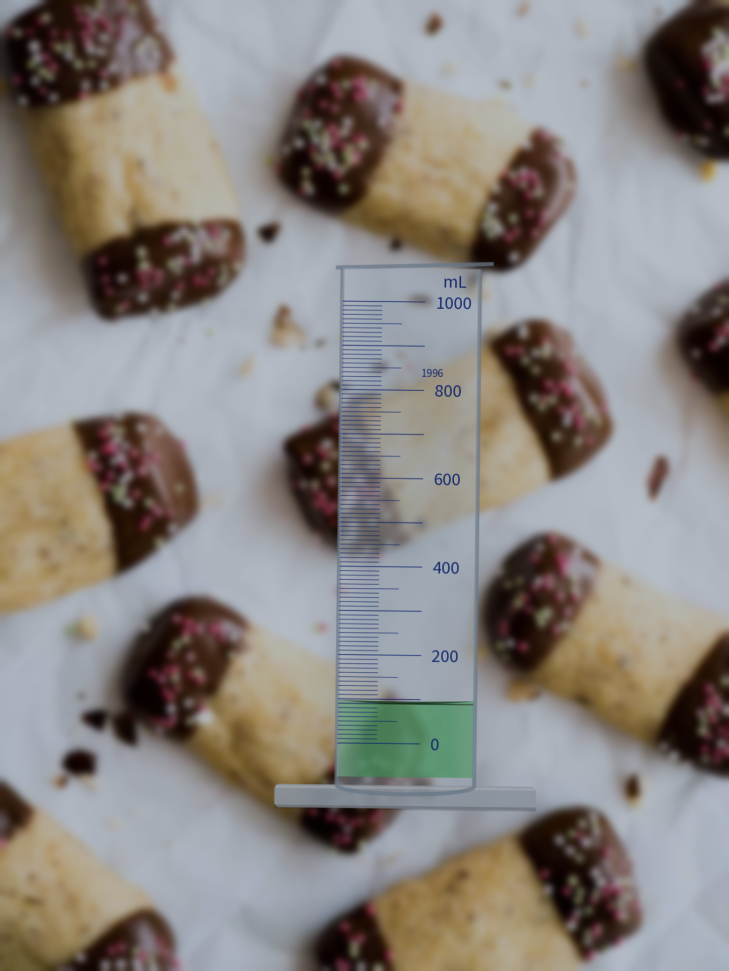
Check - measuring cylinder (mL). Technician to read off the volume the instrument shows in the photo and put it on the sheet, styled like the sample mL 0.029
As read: mL 90
